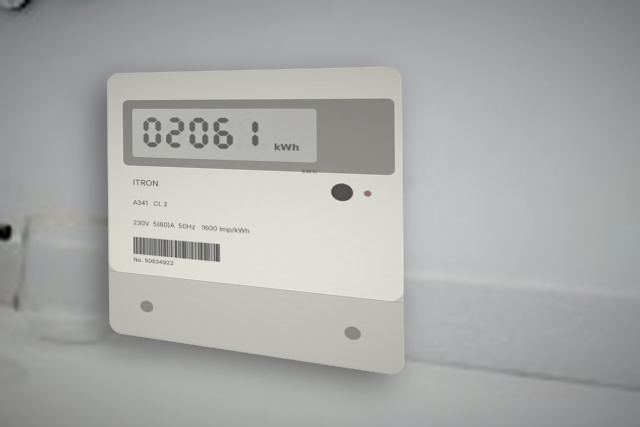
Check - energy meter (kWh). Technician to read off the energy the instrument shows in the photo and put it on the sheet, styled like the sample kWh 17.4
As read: kWh 2061
